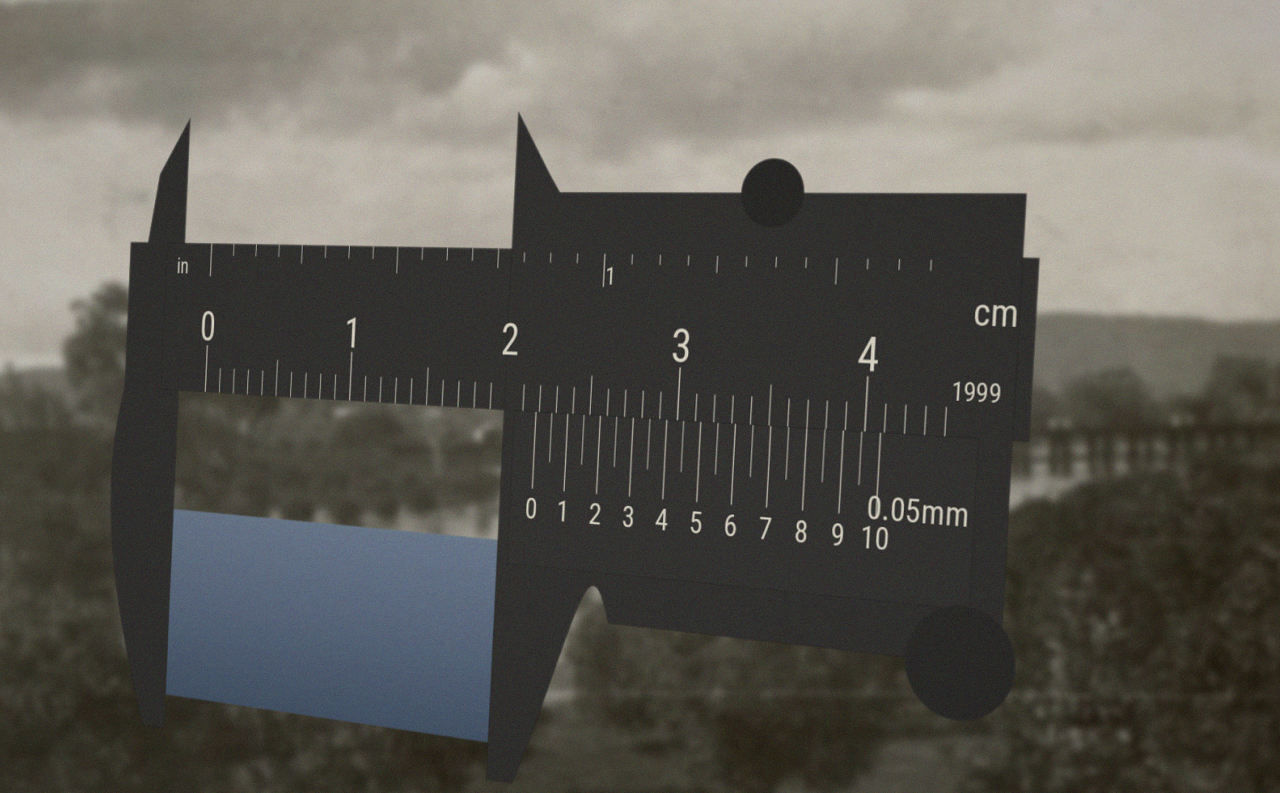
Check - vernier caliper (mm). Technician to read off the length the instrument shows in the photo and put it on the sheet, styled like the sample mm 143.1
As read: mm 21.8
